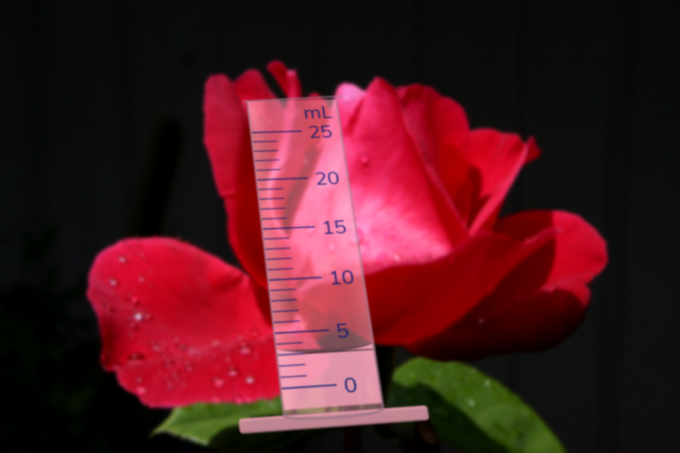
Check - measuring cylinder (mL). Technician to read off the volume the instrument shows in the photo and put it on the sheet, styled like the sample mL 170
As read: mL 3
